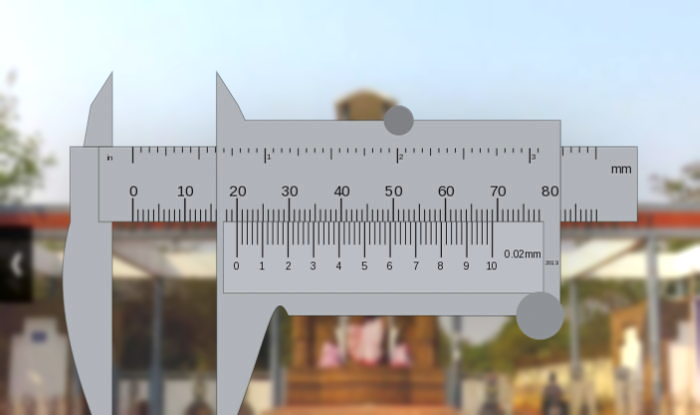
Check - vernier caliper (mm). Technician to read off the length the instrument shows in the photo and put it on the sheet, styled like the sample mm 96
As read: mm 20.0
